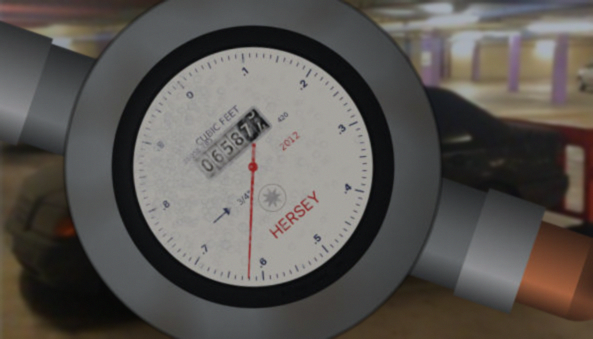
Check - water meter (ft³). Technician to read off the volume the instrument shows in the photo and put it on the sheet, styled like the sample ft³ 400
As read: ft³ 65873.62
